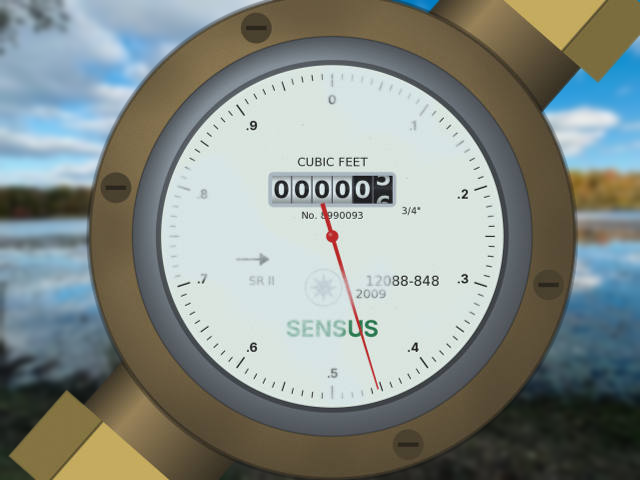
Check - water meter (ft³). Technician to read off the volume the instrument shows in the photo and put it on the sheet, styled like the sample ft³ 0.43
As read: ft³ 5.45
